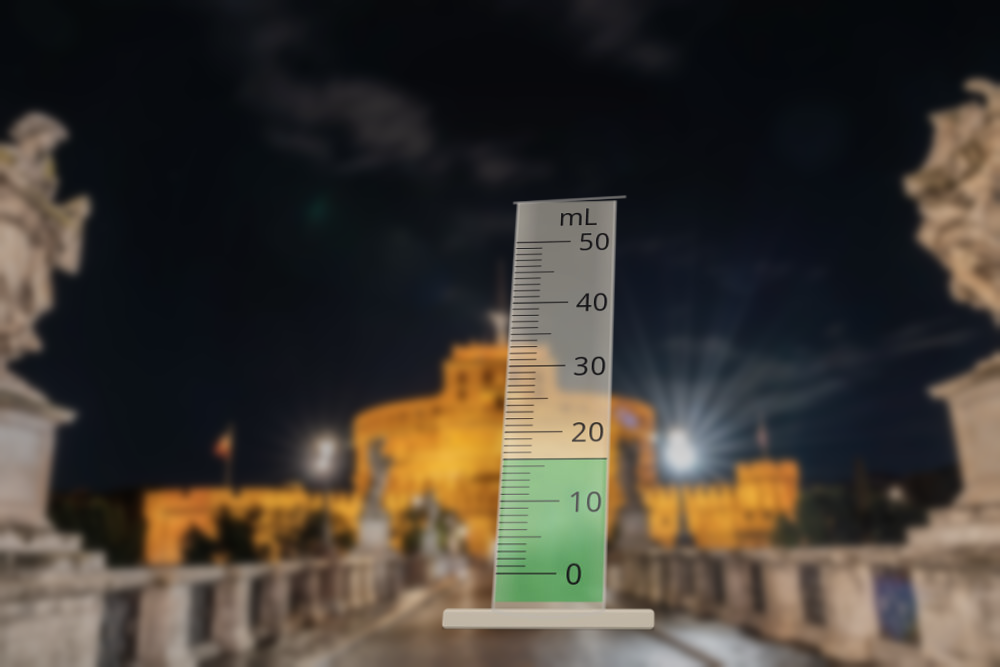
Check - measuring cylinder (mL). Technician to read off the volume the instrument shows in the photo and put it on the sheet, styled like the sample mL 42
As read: mL 16
